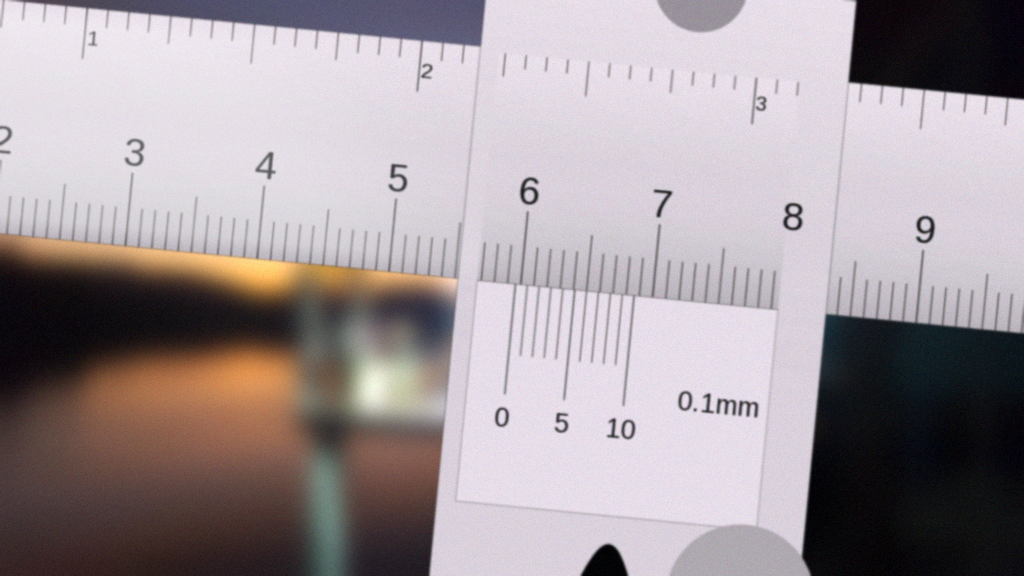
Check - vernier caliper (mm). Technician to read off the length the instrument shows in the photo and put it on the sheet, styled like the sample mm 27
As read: mm 59.6
